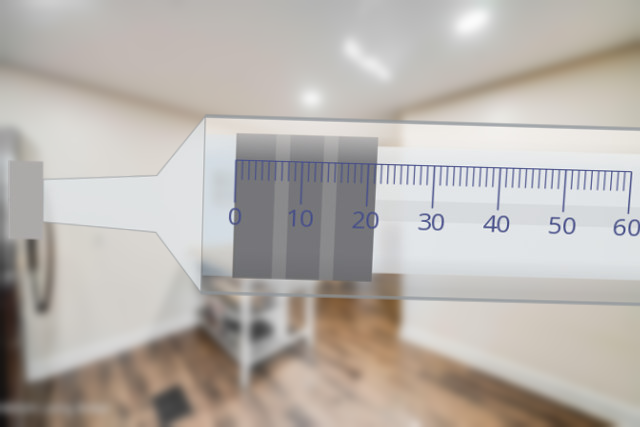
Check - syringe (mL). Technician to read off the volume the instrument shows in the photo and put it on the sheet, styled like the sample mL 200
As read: mL 0
